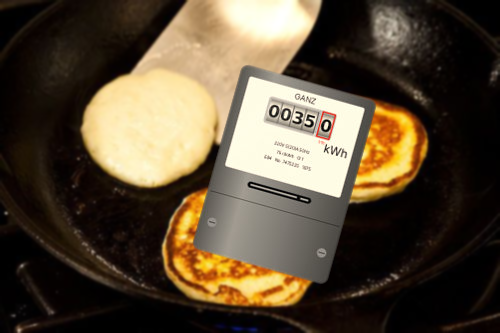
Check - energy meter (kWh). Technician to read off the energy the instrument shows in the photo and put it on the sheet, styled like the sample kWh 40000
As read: kWh 35.0
